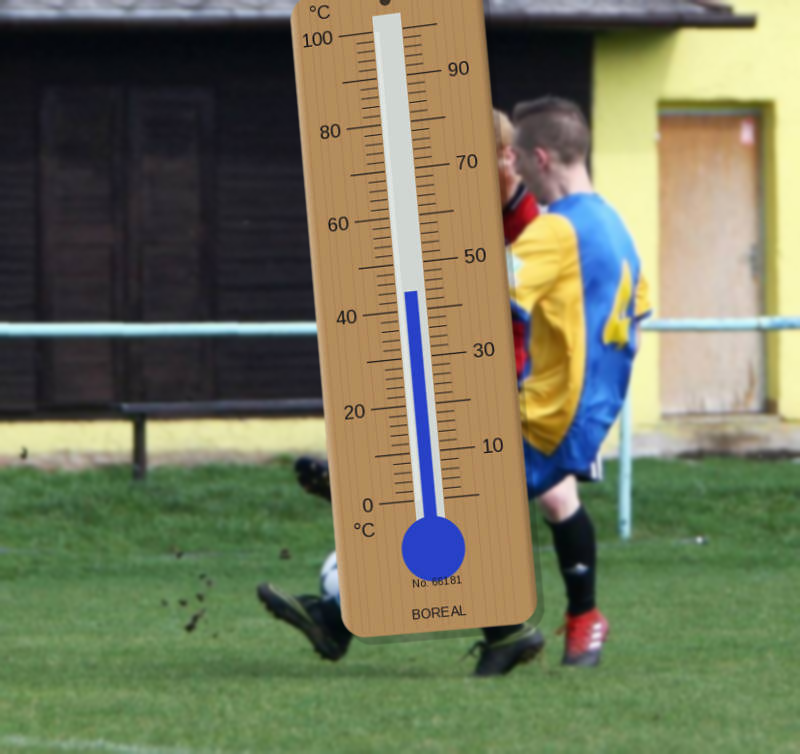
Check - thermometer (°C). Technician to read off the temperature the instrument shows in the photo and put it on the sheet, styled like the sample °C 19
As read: °C 44
